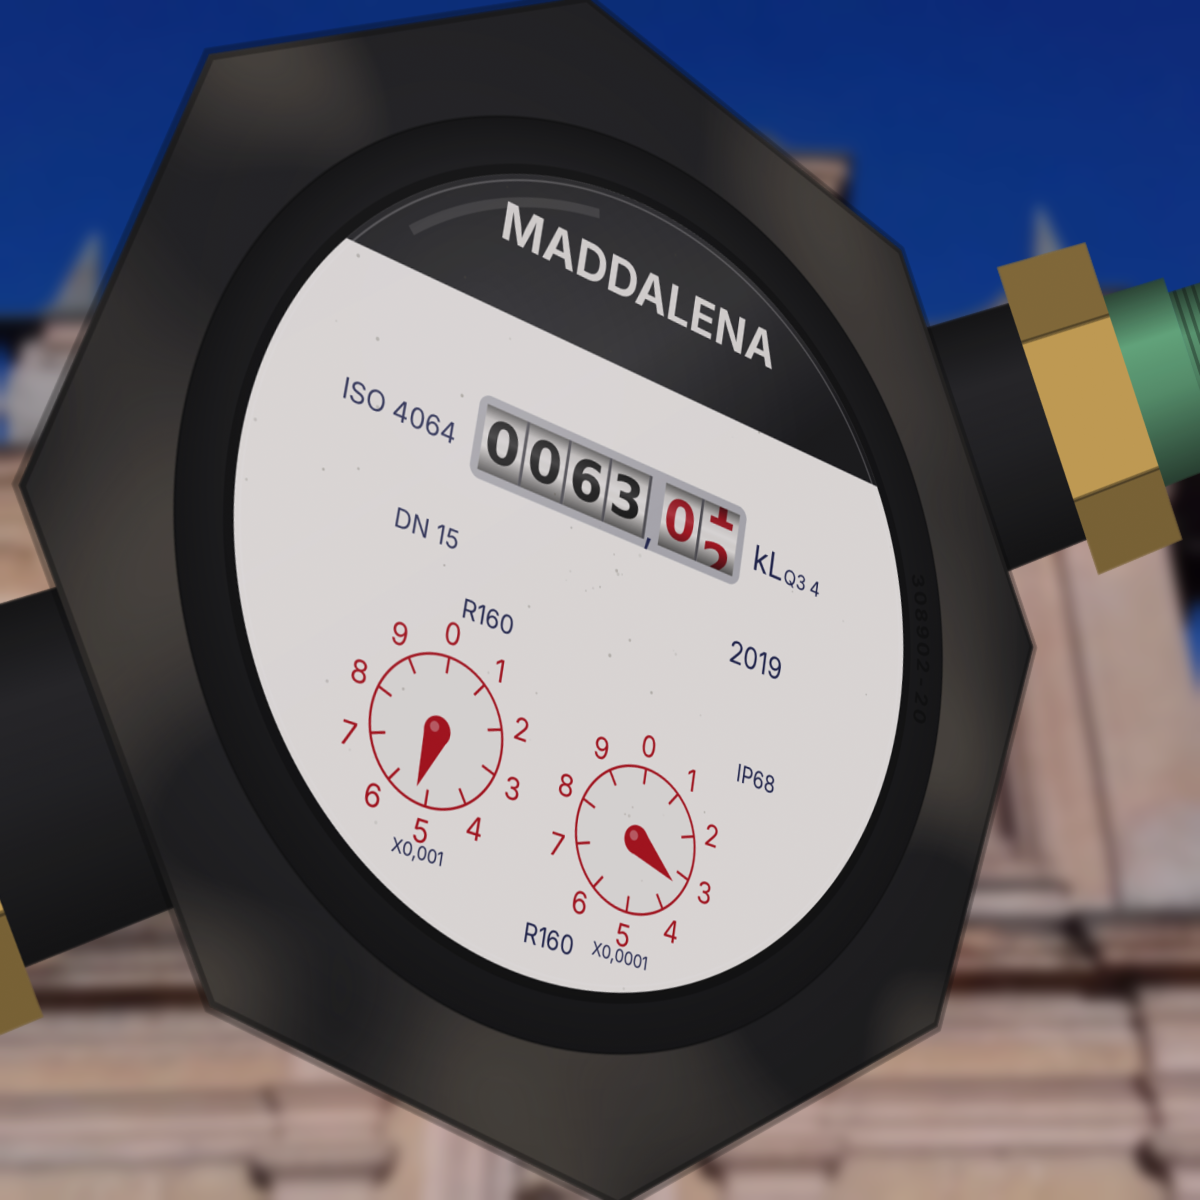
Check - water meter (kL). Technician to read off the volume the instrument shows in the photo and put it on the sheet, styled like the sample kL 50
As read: kL 63.0153
